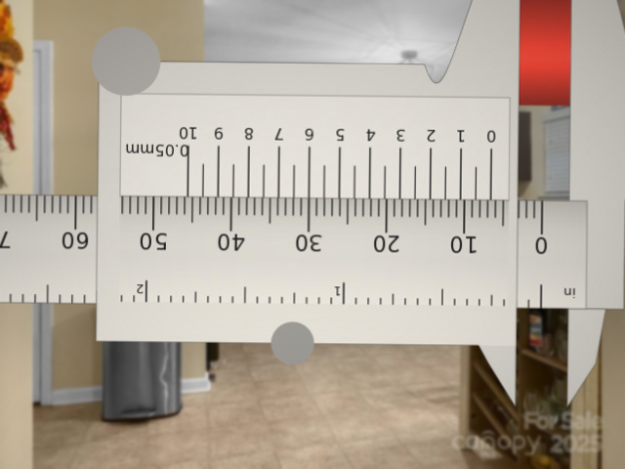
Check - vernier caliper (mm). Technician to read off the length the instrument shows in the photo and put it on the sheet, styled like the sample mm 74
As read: mm 6.6
